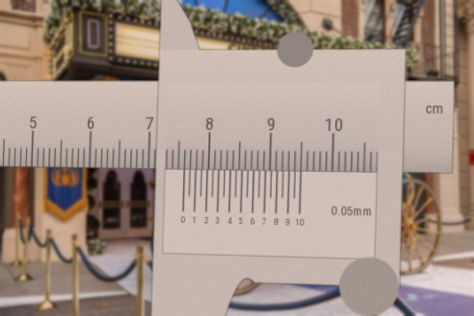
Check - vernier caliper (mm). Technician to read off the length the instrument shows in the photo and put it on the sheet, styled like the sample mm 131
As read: mm 76.0
